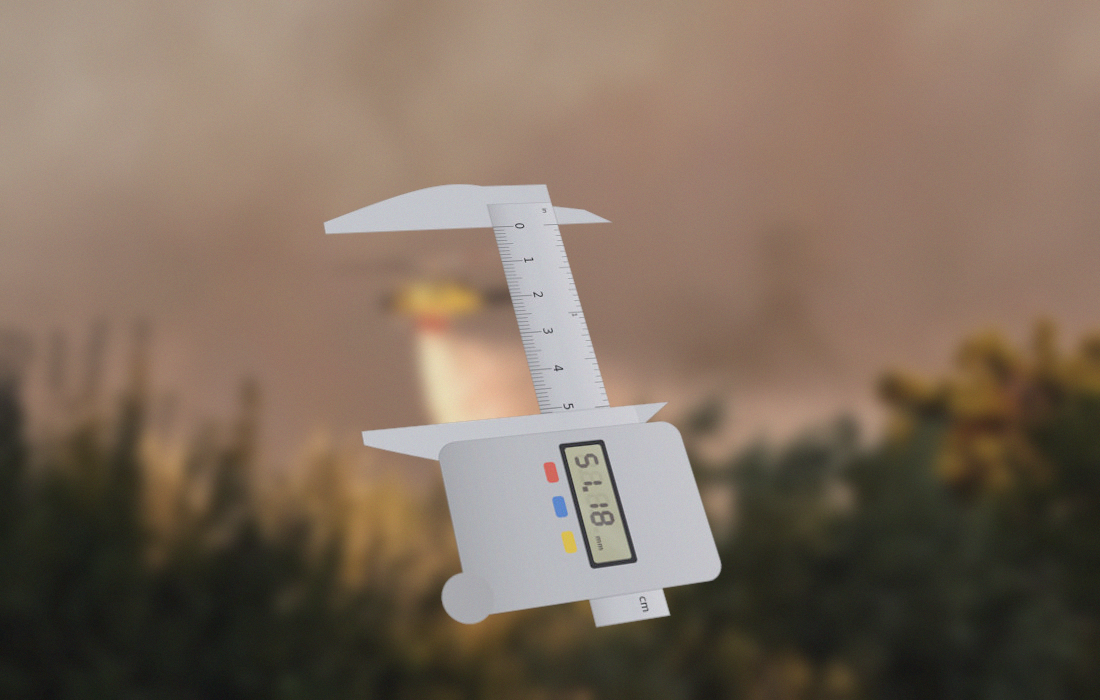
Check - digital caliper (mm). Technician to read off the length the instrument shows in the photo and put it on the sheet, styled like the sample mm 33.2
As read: mm 51.18
